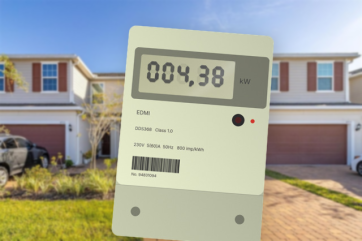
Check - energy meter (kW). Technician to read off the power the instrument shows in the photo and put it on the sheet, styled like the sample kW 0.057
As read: kW 4.38
